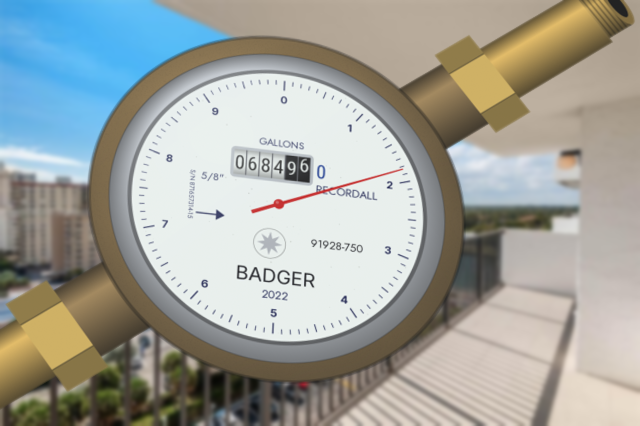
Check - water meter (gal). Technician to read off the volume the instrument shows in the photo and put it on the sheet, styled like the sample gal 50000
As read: gal 684961.8
